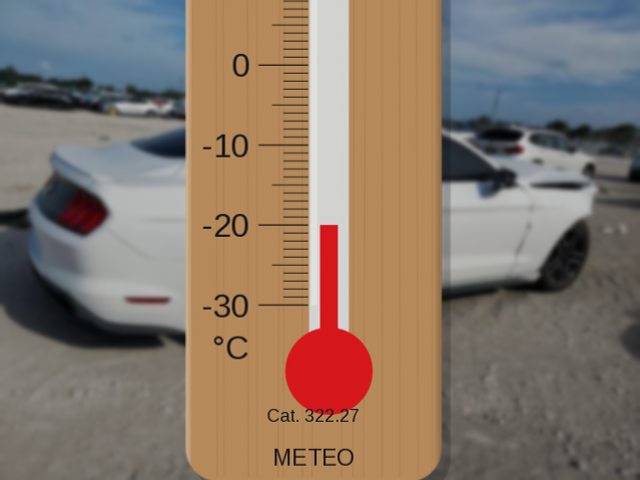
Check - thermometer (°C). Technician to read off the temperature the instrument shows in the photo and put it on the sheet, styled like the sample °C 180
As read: °C -20
